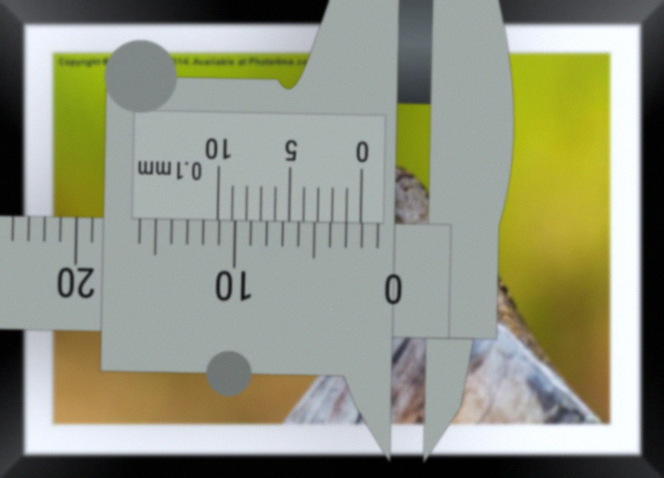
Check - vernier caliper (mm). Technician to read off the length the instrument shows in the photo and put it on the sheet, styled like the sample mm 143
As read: mm 2.1
